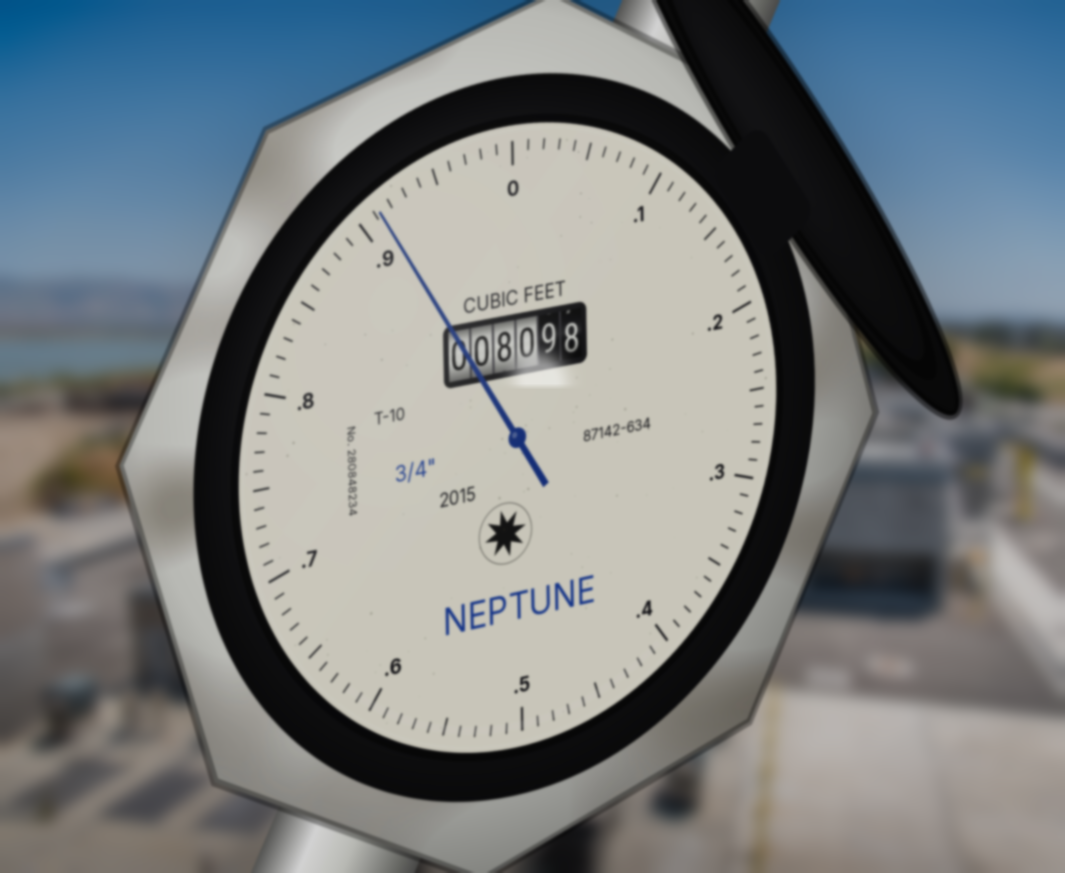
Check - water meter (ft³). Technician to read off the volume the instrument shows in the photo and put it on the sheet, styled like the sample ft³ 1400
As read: ft³ 8097.91
